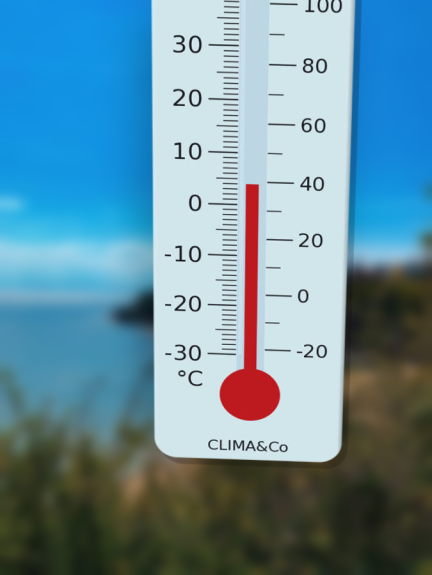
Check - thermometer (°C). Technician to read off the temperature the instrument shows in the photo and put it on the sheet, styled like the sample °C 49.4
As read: °C 4
